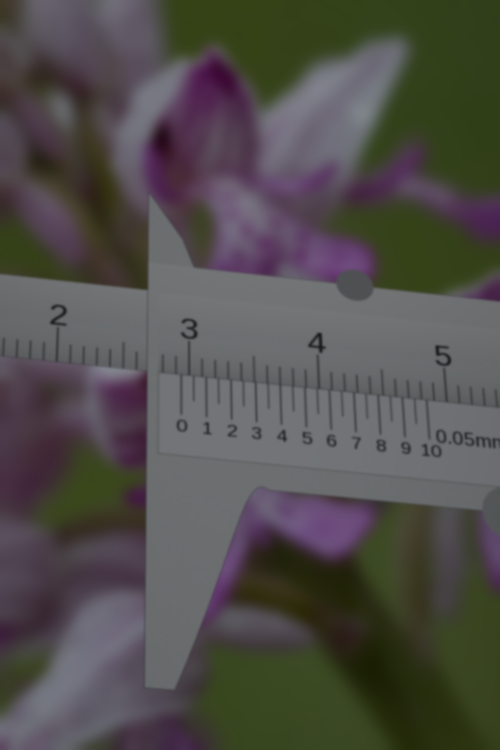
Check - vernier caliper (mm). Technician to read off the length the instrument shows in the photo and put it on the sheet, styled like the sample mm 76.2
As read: mm 29.4
